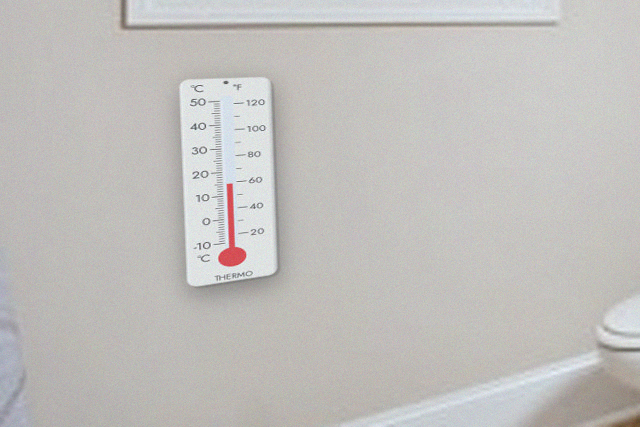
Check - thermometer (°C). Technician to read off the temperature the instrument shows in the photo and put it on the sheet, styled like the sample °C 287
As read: °C 15
